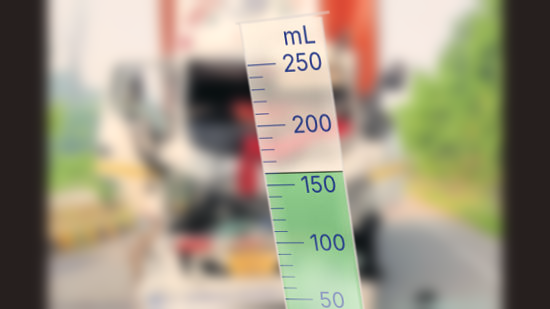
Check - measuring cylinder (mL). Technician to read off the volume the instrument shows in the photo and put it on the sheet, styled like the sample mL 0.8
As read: mL 160
